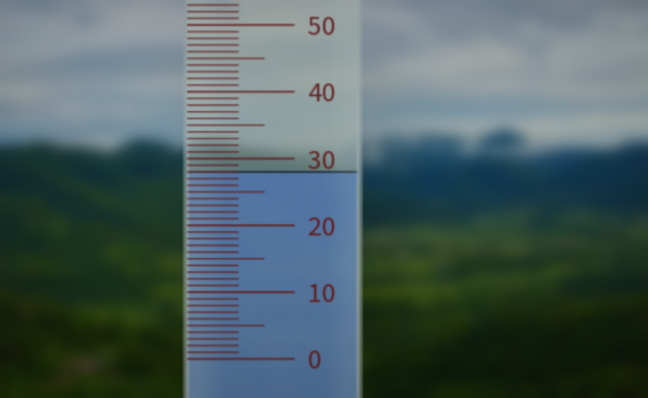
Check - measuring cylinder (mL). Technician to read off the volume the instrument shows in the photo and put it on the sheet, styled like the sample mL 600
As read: mL 28
